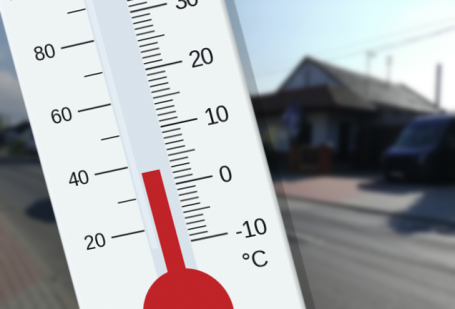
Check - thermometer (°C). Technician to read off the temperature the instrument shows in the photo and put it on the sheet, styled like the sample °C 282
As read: °C 3
